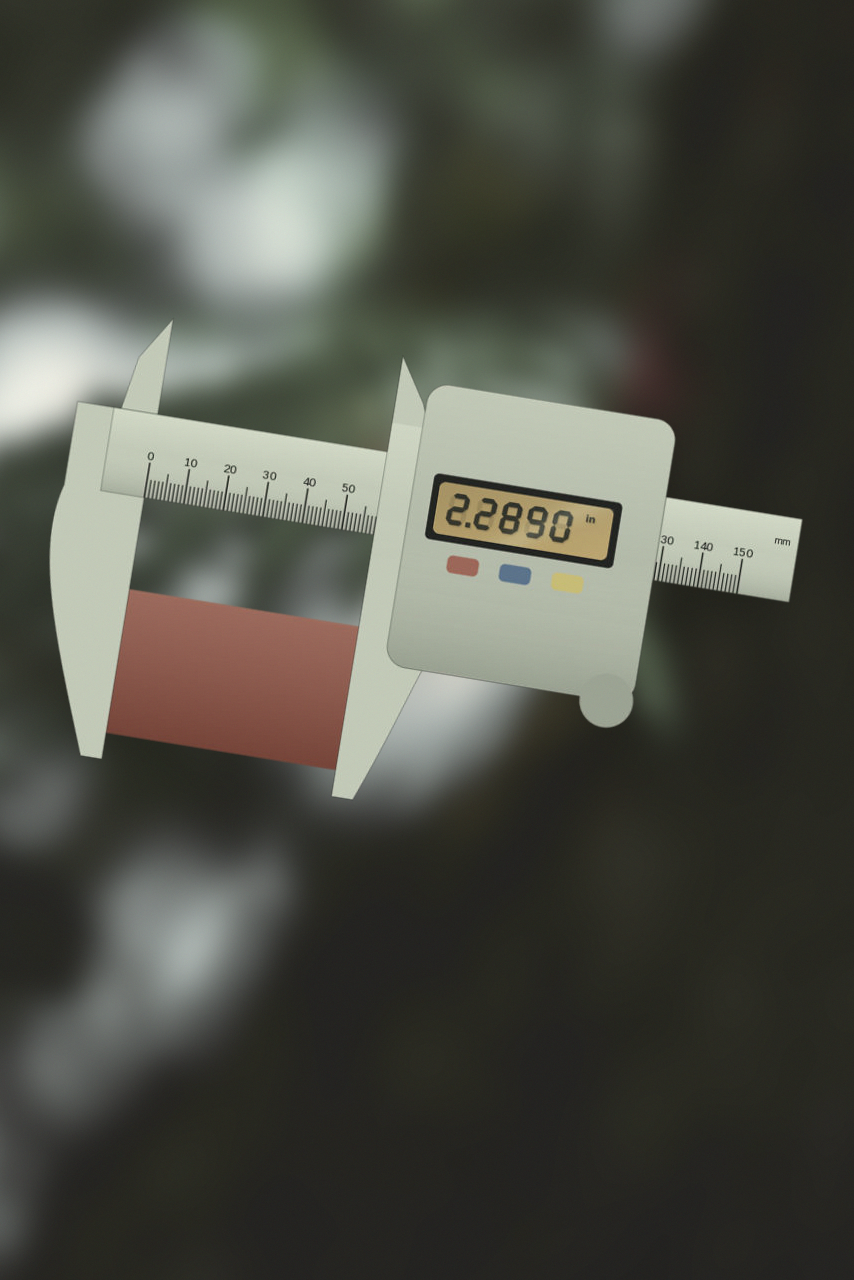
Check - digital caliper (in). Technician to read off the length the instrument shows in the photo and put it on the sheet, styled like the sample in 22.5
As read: in 2.2890
